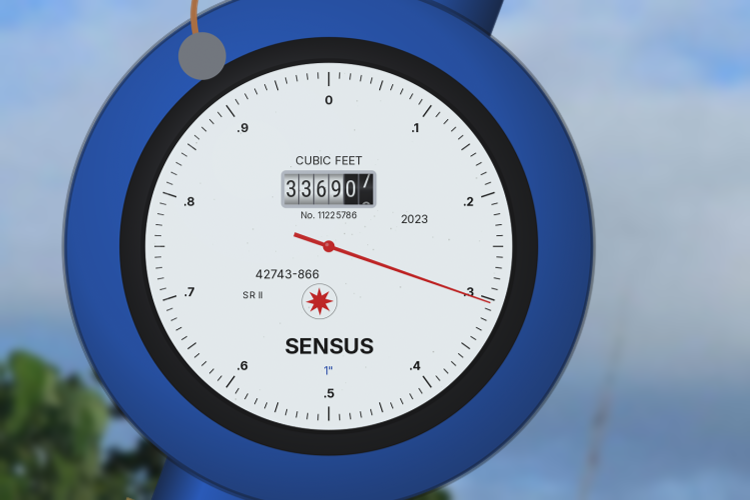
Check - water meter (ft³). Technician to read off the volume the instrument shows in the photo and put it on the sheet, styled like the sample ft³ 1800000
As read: ft³ 336907.30
